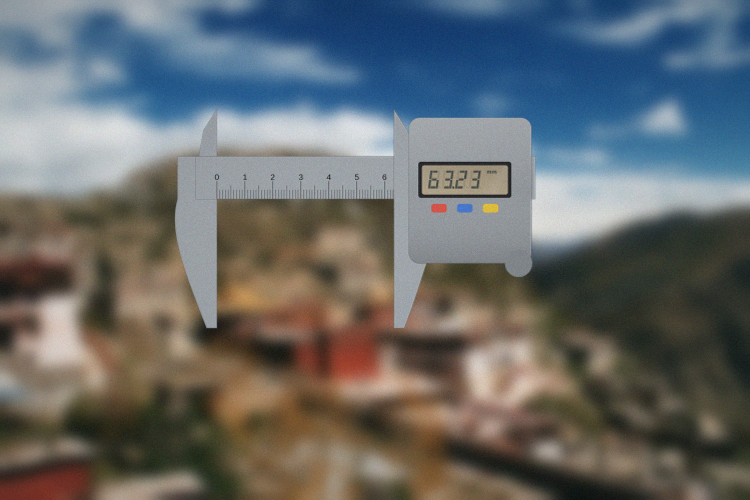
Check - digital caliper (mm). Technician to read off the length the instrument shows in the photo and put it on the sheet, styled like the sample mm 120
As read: mm 63.23
